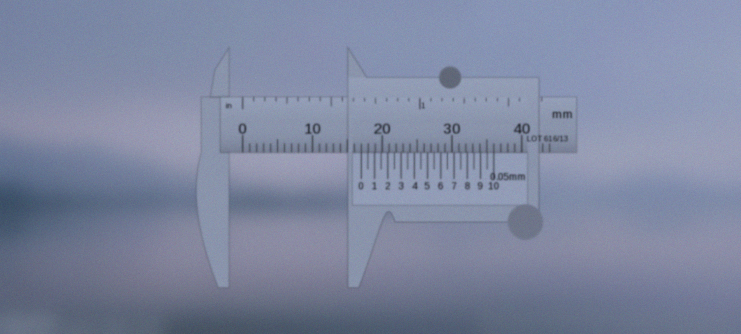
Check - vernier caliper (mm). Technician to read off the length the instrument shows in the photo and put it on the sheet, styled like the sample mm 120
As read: mm 17.0
